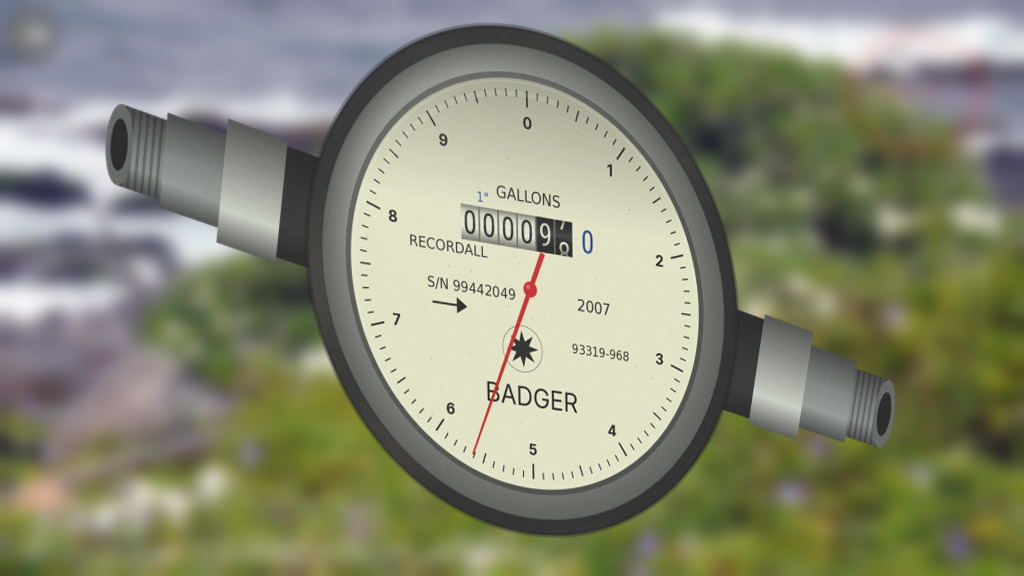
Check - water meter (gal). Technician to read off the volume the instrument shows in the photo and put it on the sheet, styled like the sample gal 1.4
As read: gal 975.6
